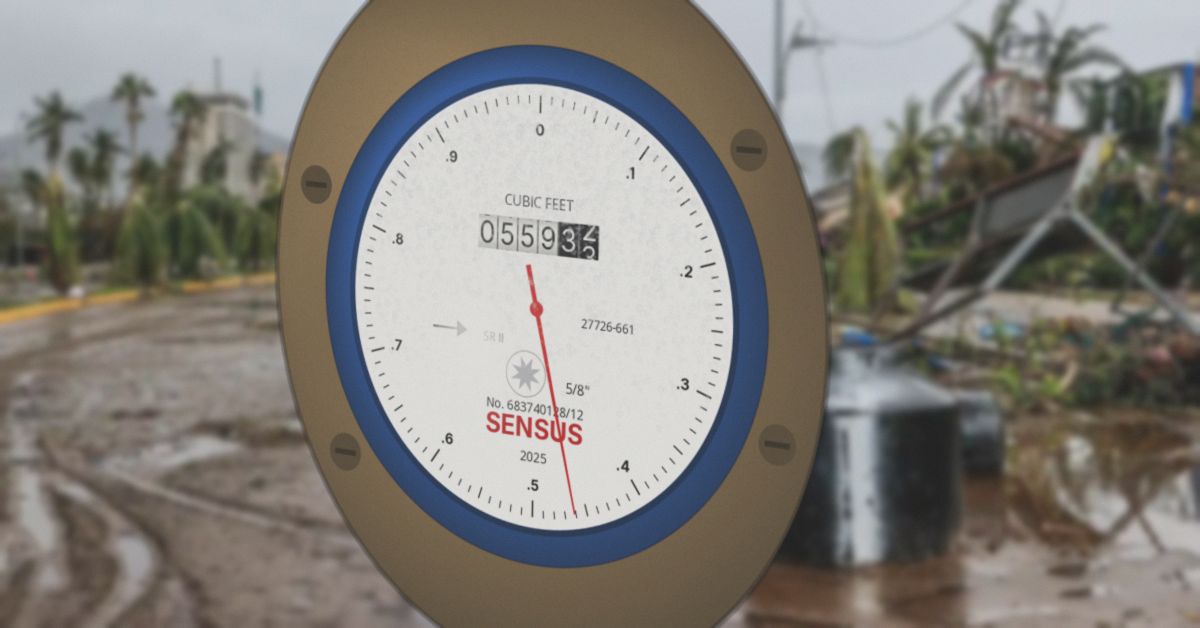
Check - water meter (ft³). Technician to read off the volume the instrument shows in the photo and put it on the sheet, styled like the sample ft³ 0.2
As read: ft³ 55932.46
